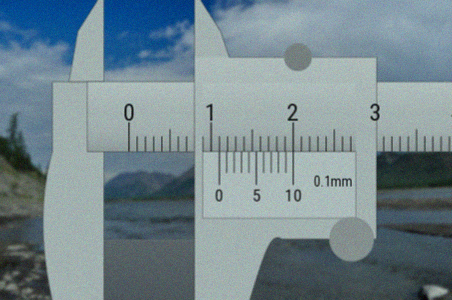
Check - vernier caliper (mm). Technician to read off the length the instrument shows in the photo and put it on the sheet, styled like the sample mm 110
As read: mm 11.0
